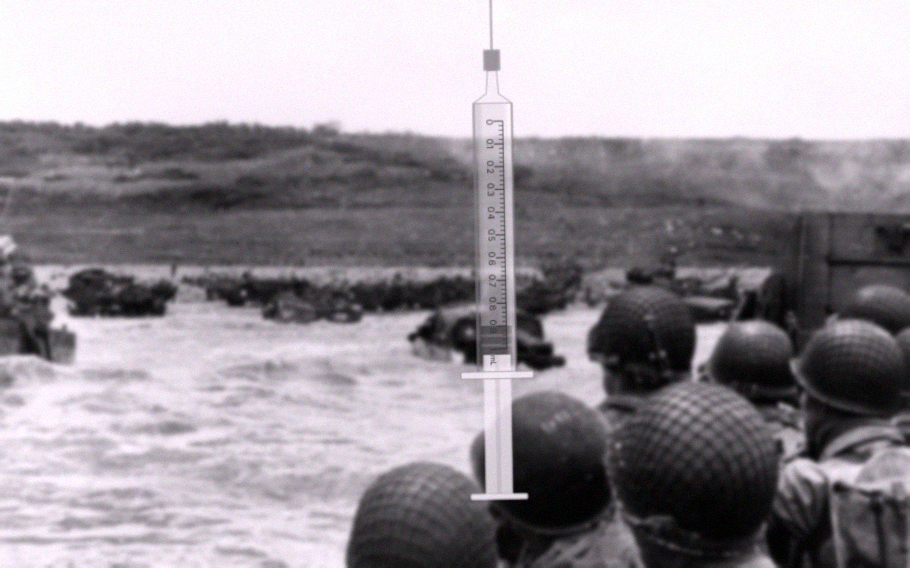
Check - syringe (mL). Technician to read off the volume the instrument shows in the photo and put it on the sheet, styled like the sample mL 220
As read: mL 0.9
